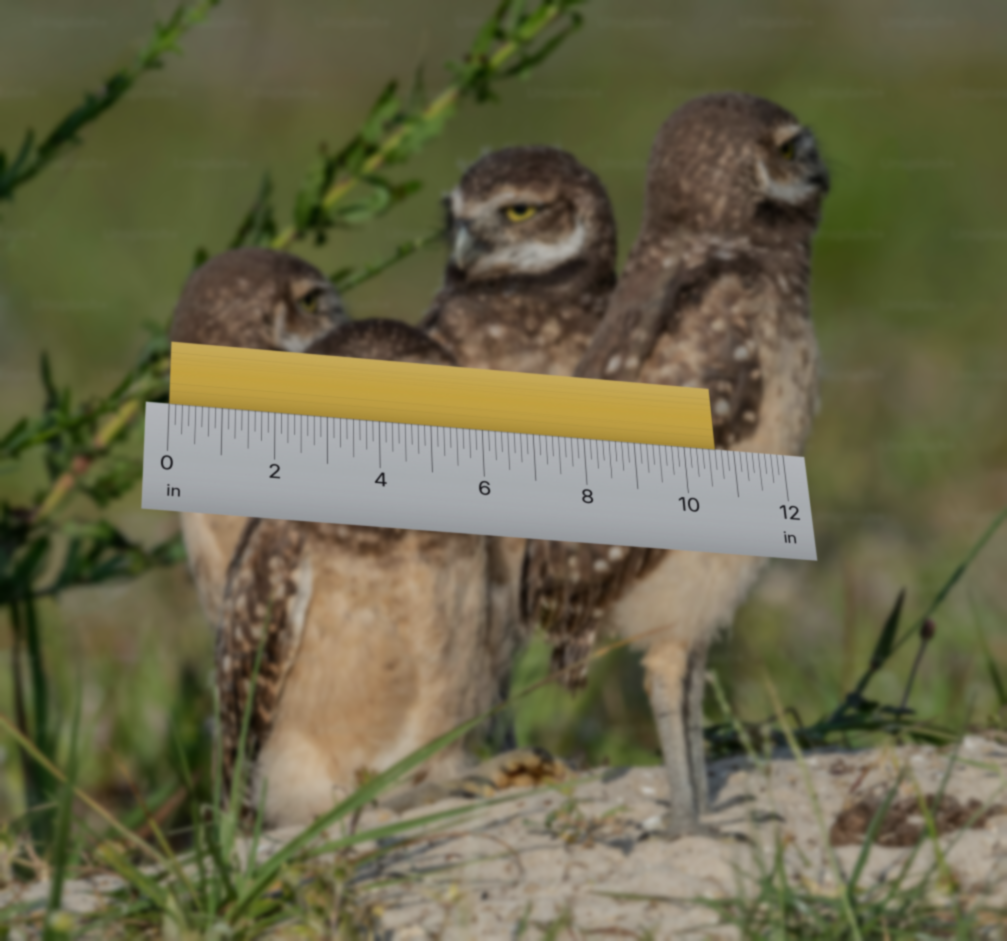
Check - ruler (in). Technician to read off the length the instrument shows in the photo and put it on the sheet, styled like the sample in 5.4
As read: in 10.625
